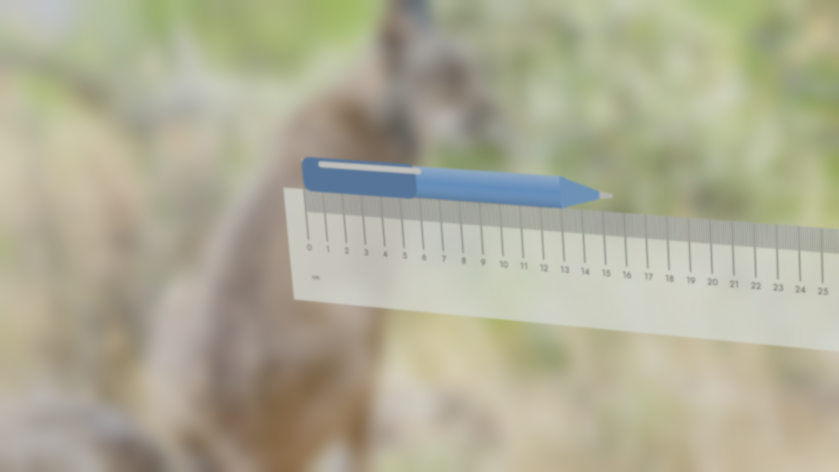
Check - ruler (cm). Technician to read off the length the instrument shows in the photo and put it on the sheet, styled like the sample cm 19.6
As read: cm 15.5
